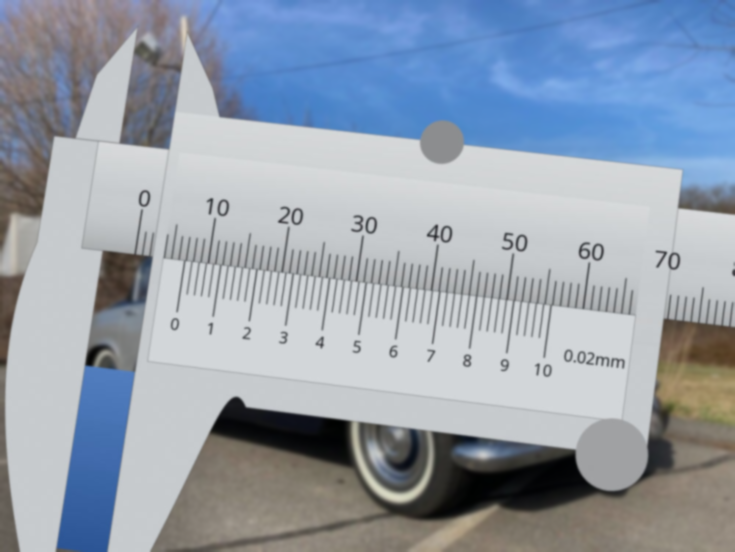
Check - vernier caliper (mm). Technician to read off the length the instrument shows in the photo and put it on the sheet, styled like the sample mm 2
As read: mm 6.8
